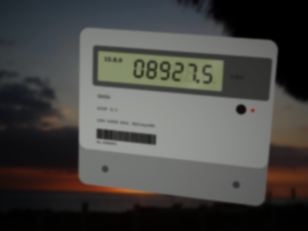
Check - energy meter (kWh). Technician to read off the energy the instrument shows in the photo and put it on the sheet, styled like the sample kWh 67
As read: kWh 8927.5
